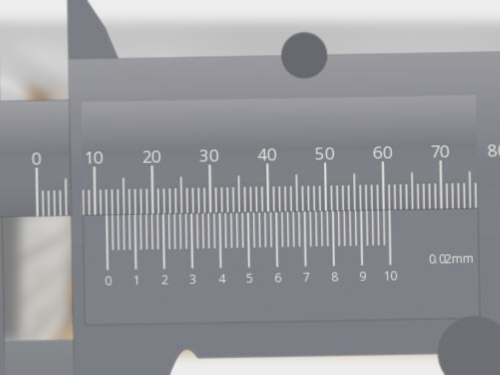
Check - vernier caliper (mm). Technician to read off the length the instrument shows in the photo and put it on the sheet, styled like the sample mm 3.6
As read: mm 12.0
